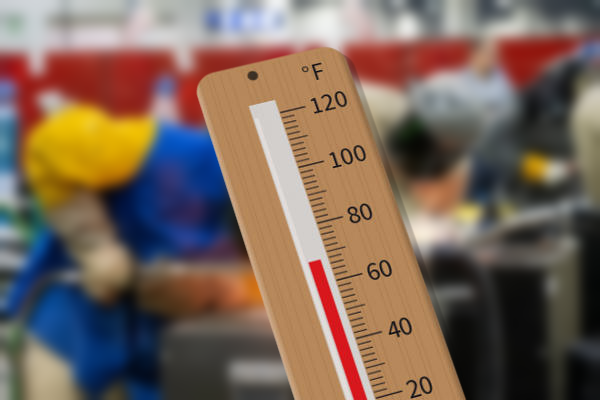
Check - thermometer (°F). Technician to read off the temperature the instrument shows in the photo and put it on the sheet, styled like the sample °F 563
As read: °F 68
